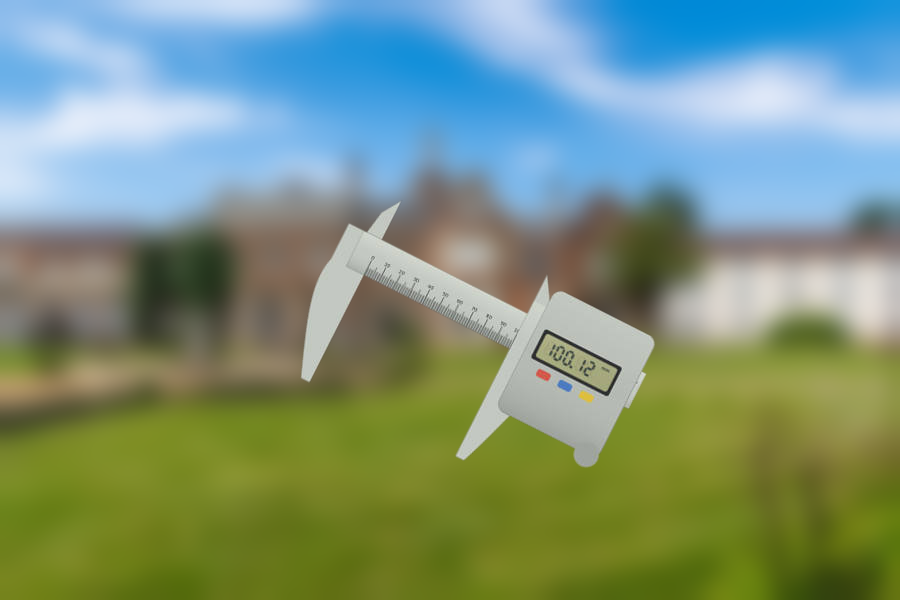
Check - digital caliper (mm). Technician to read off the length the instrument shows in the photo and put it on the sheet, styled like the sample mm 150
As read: mm 100.12
